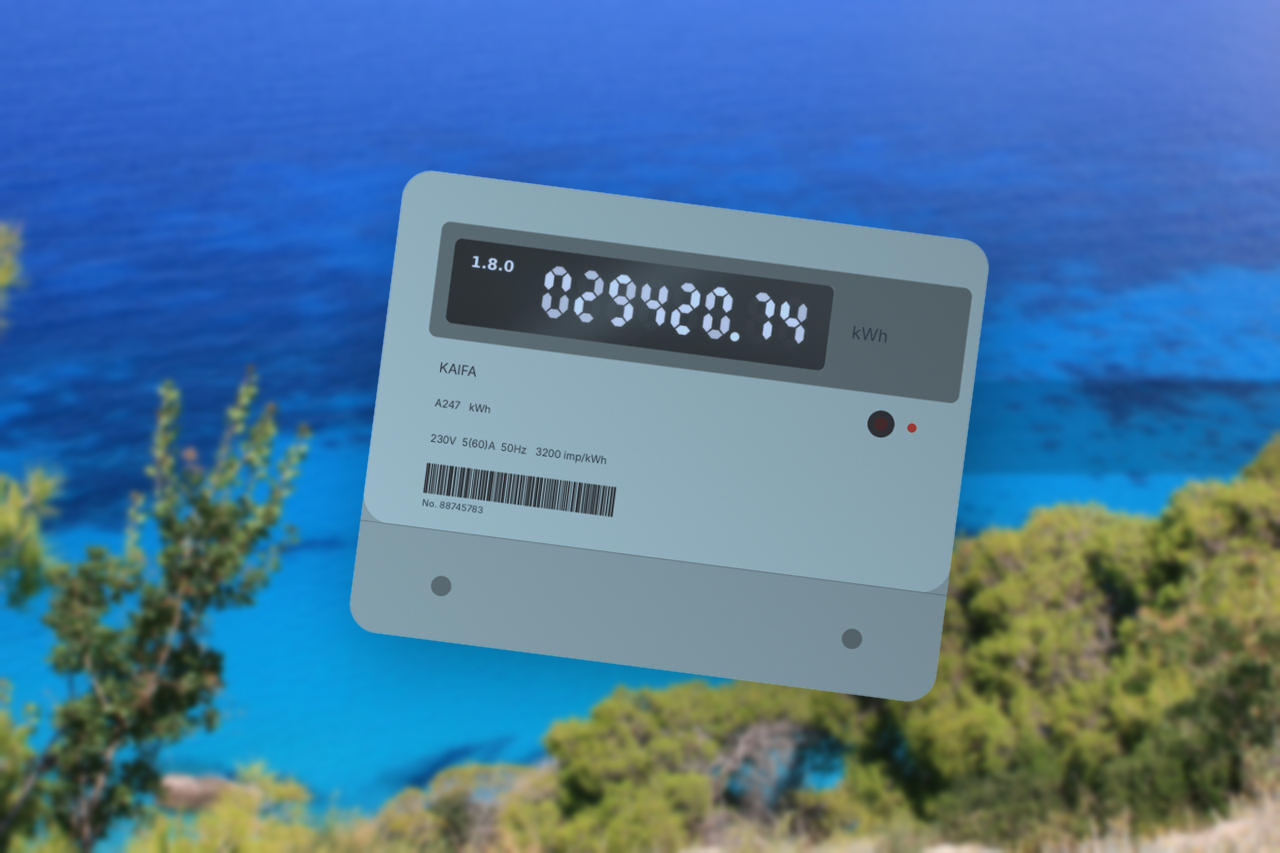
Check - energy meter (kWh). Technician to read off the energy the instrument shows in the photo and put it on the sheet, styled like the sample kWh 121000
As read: kWh 29420.74
